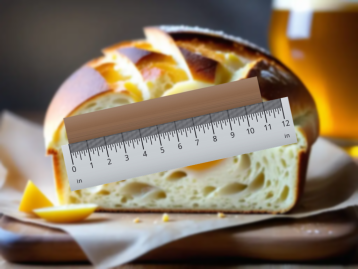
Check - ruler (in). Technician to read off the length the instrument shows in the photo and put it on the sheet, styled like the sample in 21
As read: in 11
